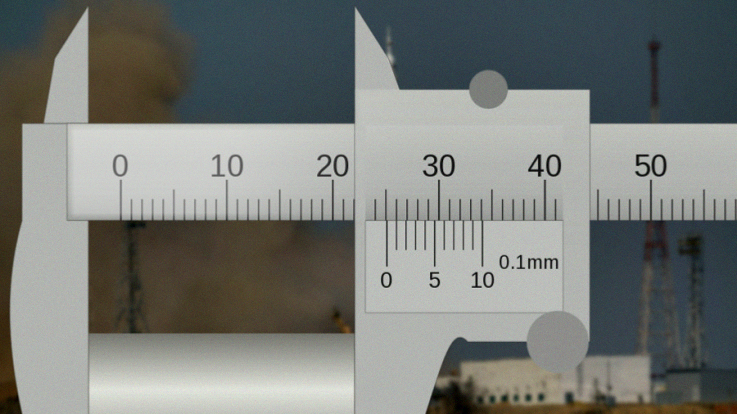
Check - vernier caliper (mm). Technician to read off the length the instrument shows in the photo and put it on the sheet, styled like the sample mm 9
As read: mm 25.1
